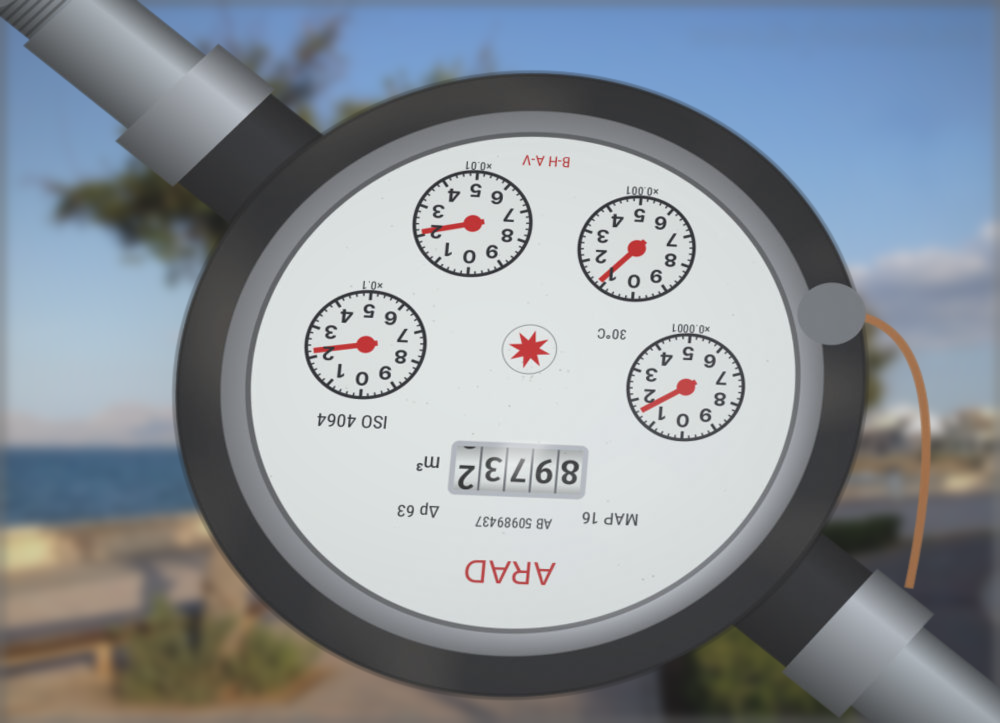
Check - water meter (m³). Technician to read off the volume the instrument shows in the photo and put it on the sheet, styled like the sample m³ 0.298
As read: m³ 89732.2211
